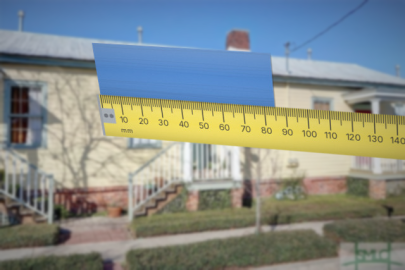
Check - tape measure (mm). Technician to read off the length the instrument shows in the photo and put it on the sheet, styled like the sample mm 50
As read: mm 85
